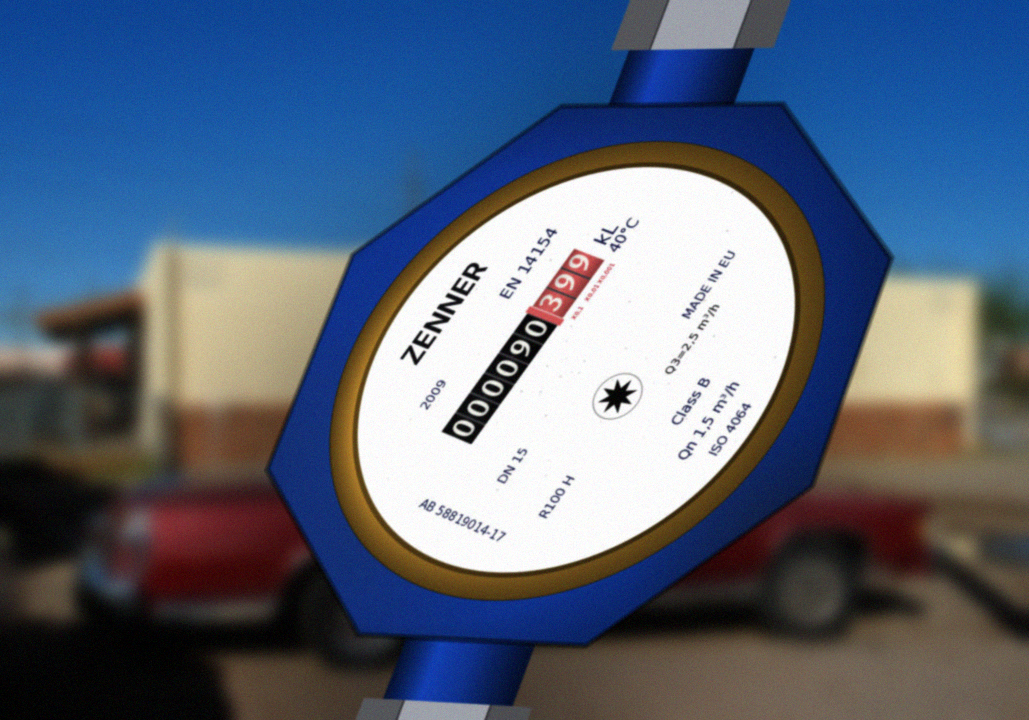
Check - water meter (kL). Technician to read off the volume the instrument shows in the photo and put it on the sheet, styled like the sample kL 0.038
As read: kL 90.399
